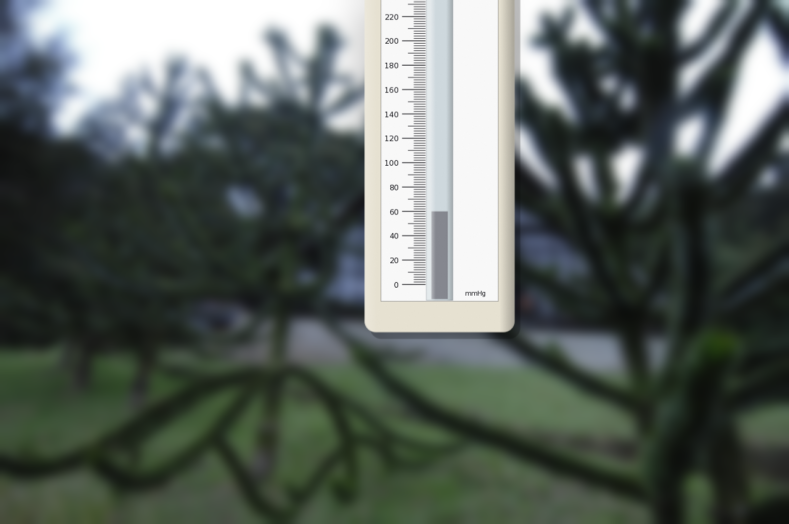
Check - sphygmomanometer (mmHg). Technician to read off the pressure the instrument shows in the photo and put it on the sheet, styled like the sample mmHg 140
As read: mmHg 60
